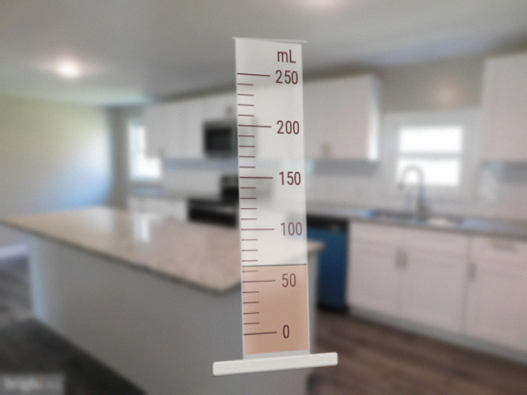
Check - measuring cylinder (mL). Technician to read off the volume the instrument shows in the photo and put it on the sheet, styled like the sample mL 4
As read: mL 65
